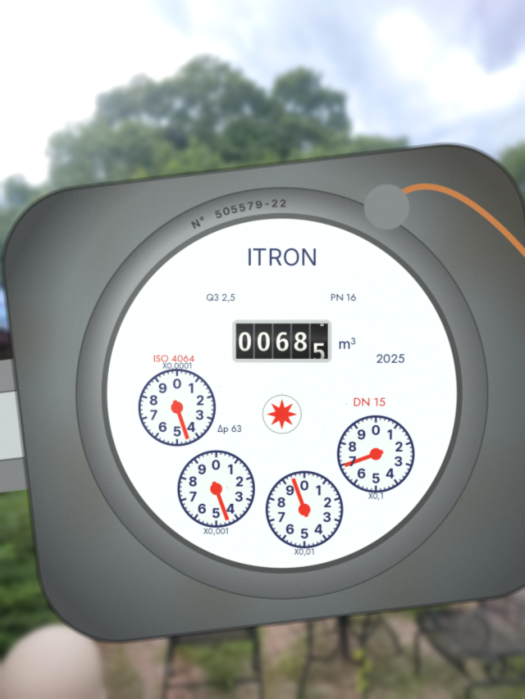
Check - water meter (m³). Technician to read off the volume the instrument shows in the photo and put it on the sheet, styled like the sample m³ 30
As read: m³ 684.6944
